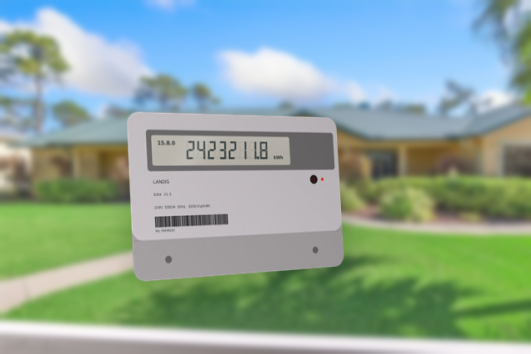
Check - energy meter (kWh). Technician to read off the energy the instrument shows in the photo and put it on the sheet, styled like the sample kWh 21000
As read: kWh 2423211.8
